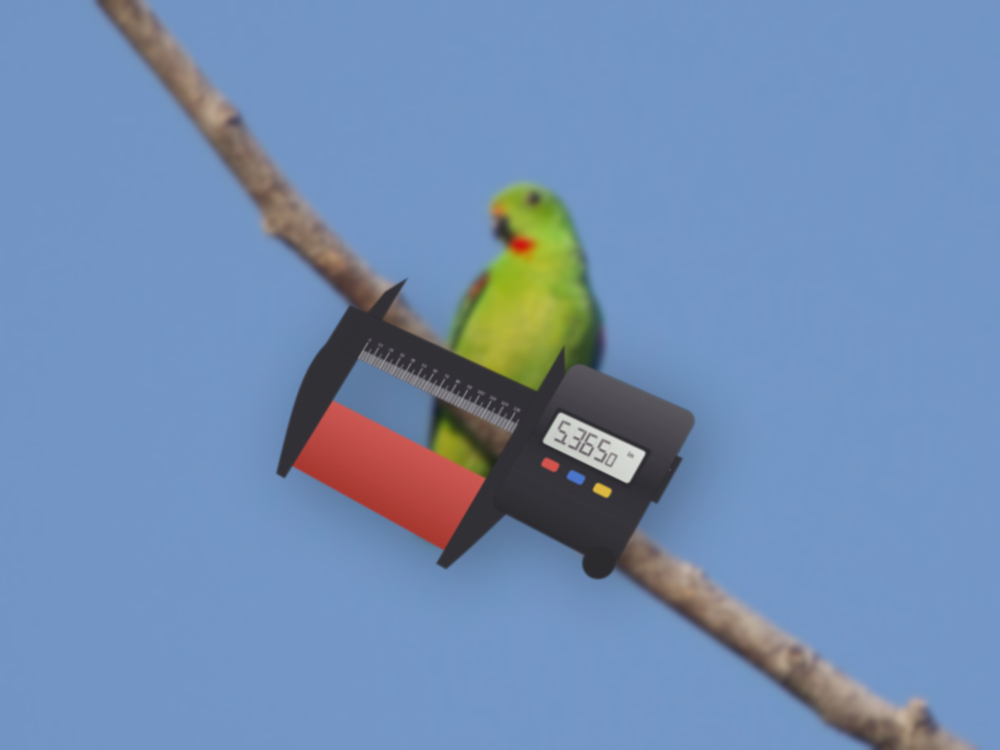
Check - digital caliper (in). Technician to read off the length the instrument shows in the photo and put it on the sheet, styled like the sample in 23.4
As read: in 5.3650
